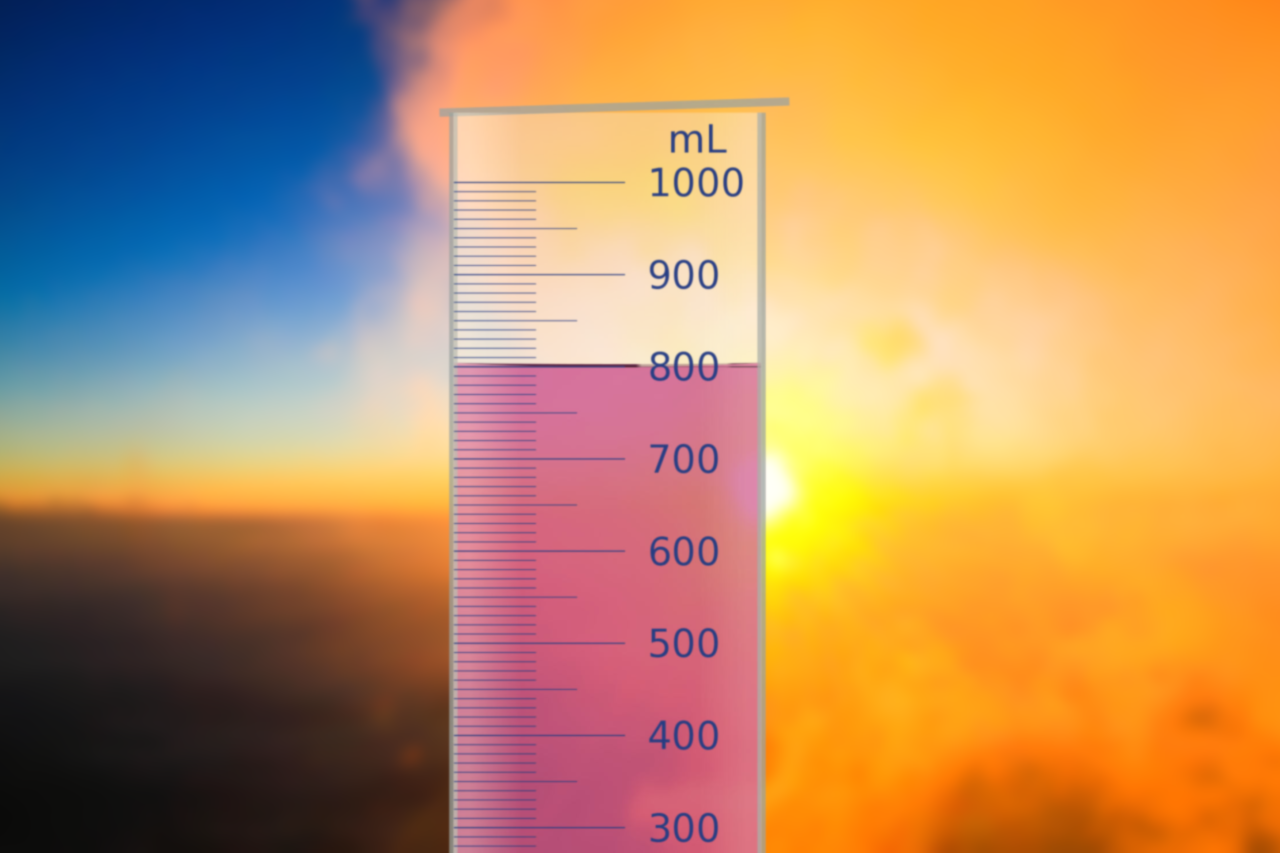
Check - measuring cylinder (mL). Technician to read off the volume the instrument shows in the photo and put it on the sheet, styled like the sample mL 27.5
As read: mL 800
